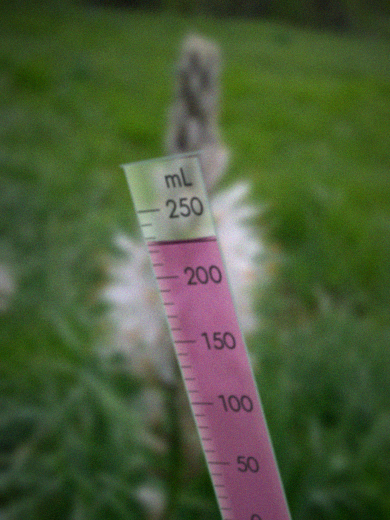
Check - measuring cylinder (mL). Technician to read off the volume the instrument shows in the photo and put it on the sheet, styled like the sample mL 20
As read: mL 225
